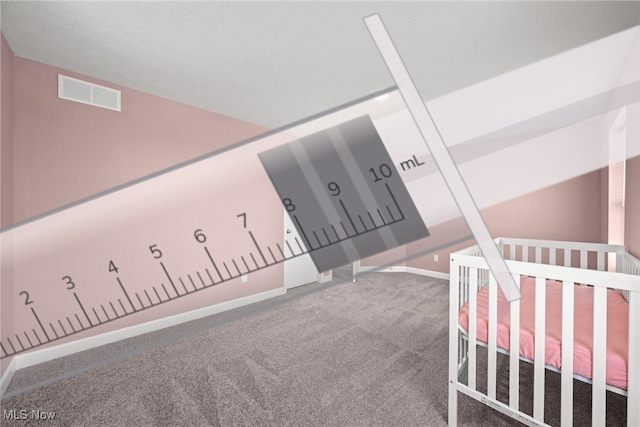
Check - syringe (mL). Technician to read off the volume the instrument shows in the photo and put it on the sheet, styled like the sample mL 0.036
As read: mL 7.9
